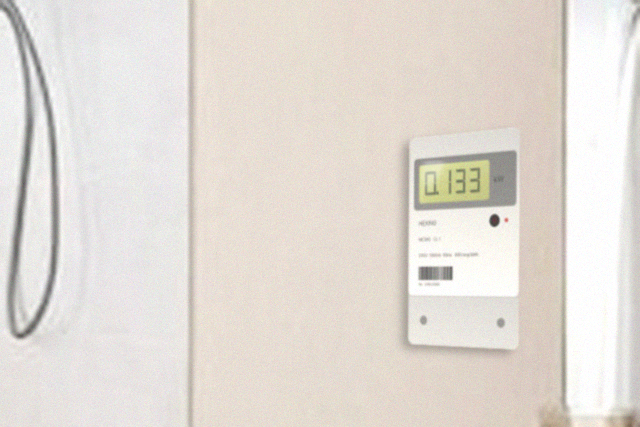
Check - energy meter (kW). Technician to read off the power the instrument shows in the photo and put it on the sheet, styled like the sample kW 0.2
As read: kW 0.133
